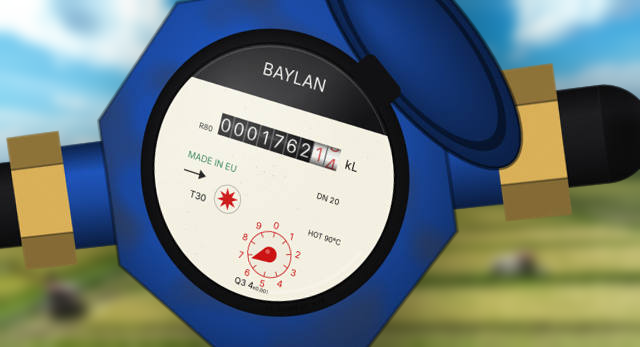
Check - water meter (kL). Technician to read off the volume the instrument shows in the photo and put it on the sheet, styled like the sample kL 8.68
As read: kL 1762.136
